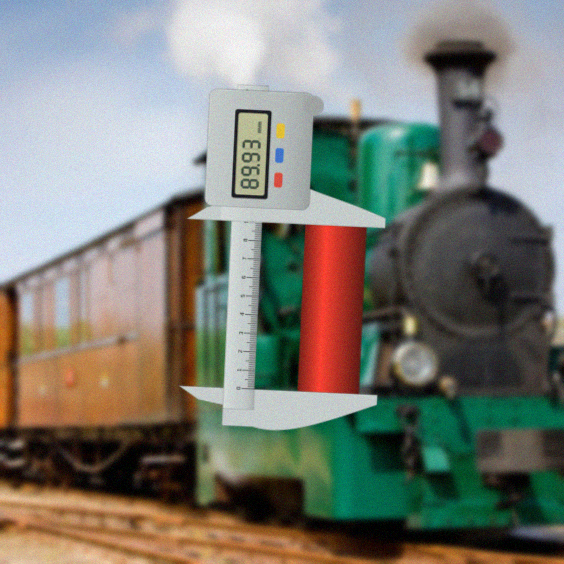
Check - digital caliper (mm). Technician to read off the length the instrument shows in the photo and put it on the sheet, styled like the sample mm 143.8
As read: mm 89.93
